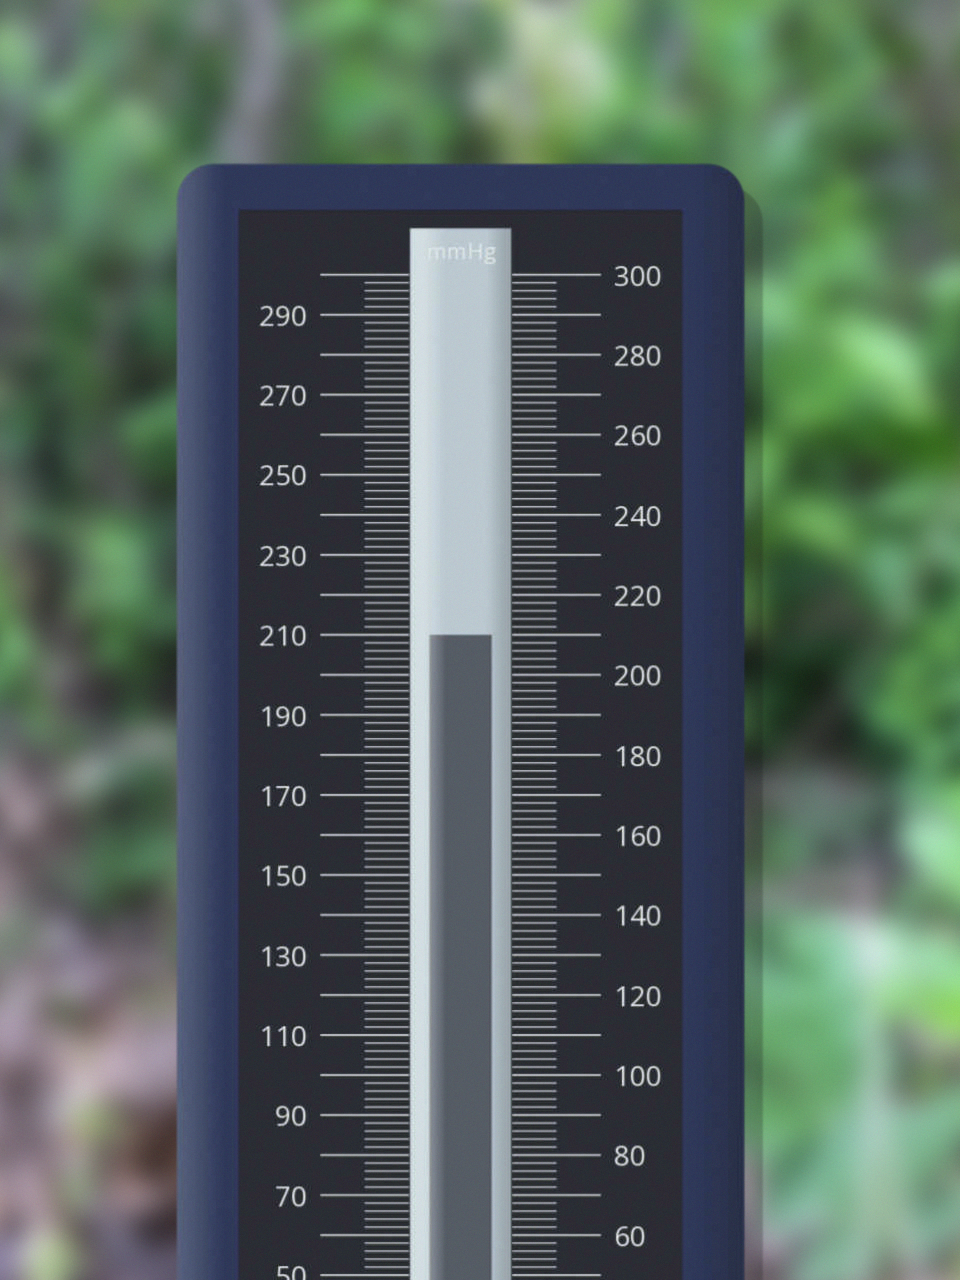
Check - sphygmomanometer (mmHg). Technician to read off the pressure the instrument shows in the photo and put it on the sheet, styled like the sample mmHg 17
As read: mmHg 210
